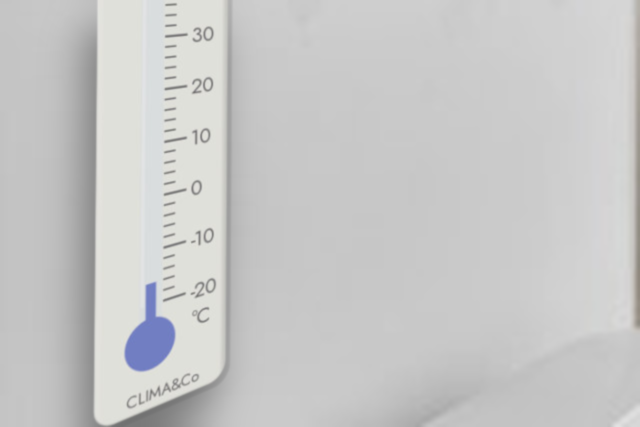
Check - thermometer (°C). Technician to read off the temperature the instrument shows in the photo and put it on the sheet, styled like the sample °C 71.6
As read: °C -16
